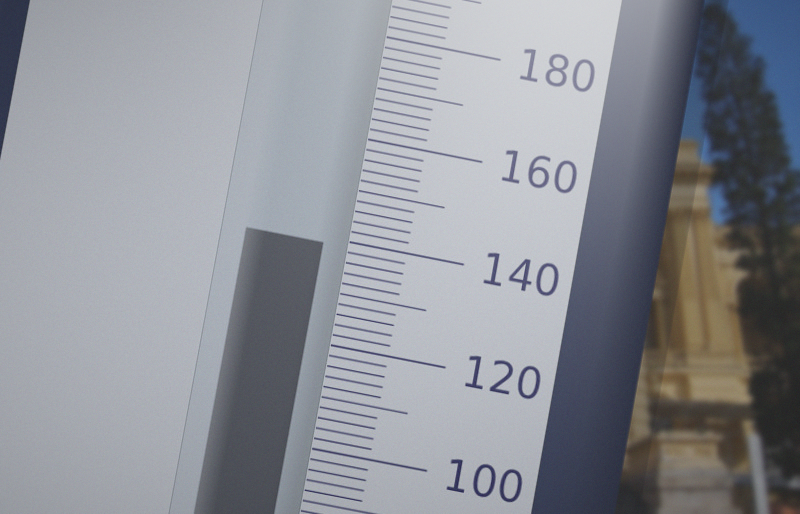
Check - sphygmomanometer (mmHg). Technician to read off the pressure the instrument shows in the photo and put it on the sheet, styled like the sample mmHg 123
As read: mmHg 139
